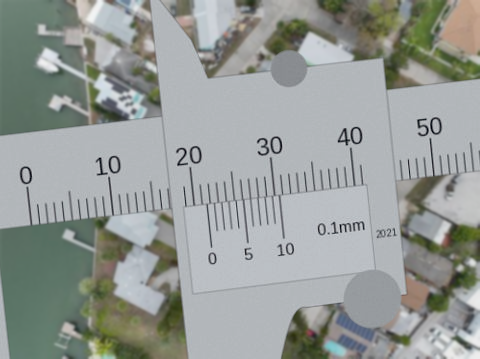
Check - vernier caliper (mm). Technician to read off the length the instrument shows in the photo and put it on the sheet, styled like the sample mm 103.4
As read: mm 21.6
